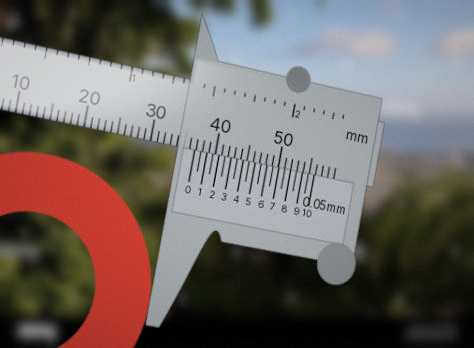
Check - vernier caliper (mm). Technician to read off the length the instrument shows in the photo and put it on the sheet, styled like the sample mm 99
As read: mm 36.8
